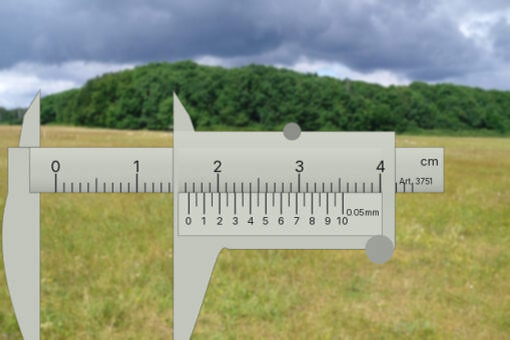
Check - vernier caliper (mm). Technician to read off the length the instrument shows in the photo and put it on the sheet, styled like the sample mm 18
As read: mm 16.4
